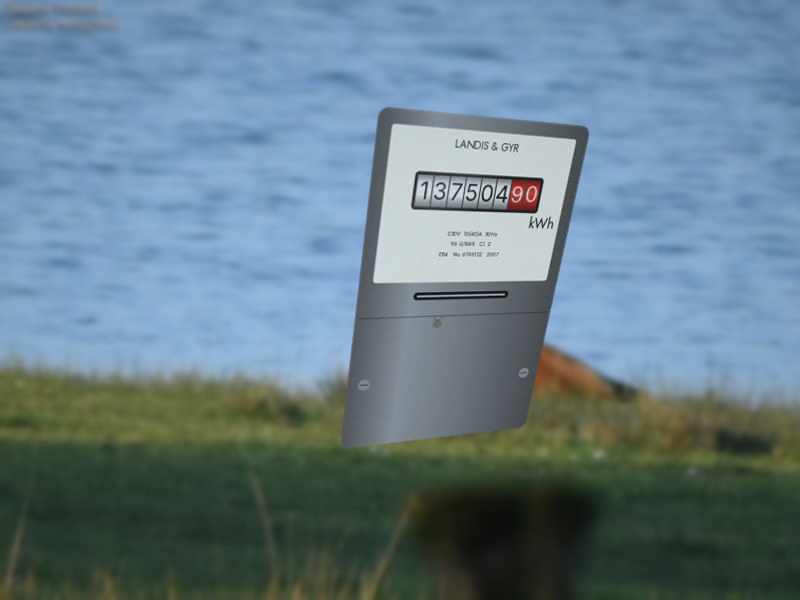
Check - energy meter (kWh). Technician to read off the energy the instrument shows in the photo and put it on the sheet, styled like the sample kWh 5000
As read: kWh 137504.90
